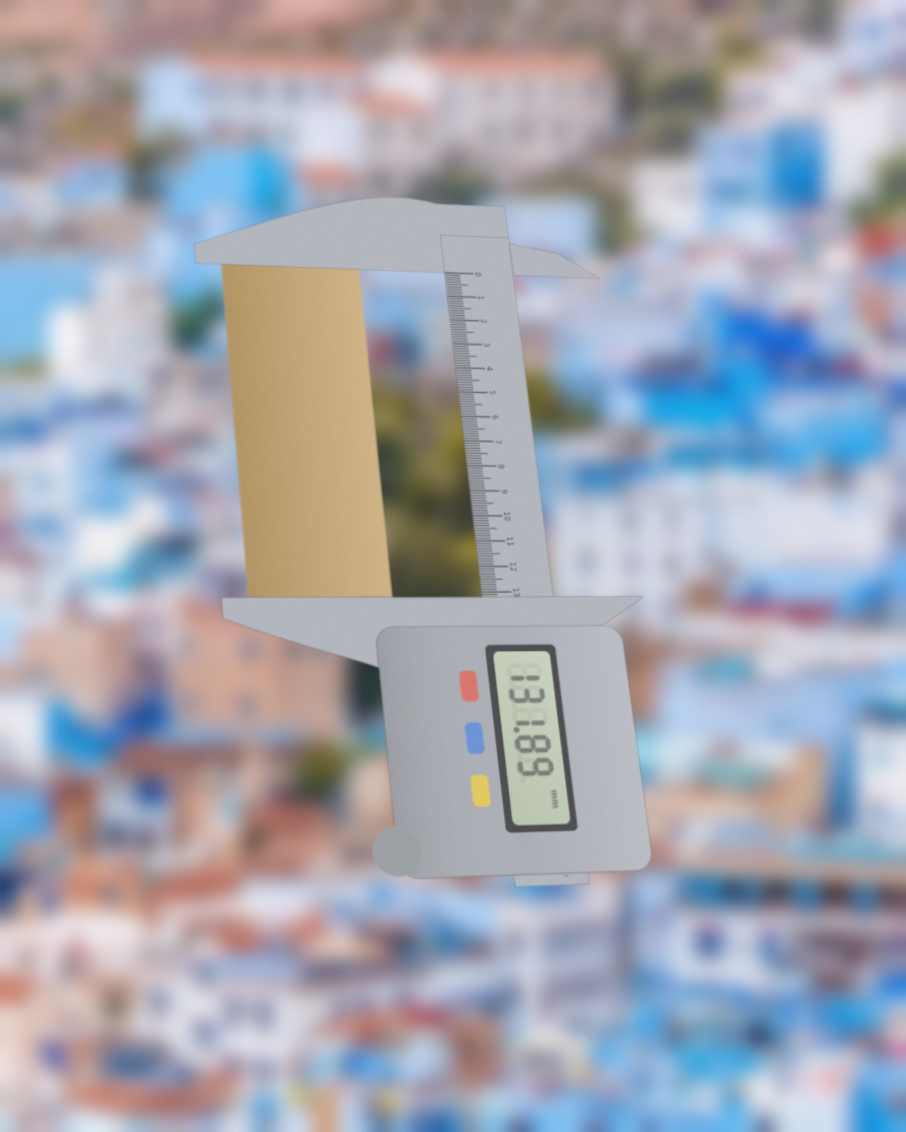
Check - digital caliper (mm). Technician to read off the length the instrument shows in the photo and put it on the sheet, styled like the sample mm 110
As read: mm 131.89
